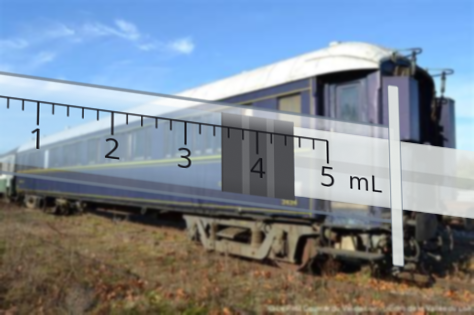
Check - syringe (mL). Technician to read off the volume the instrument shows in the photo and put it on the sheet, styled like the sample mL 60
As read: mL 3.5
